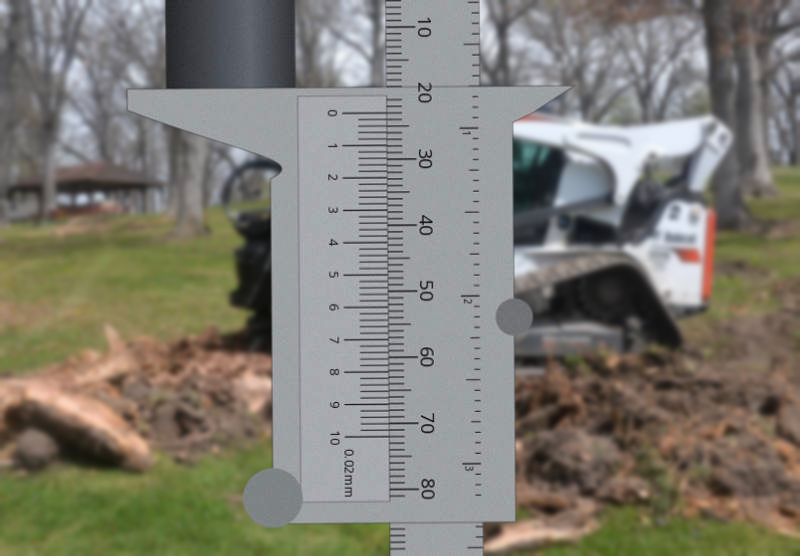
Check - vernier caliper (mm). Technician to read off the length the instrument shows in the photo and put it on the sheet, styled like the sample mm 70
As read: mm 23.0
